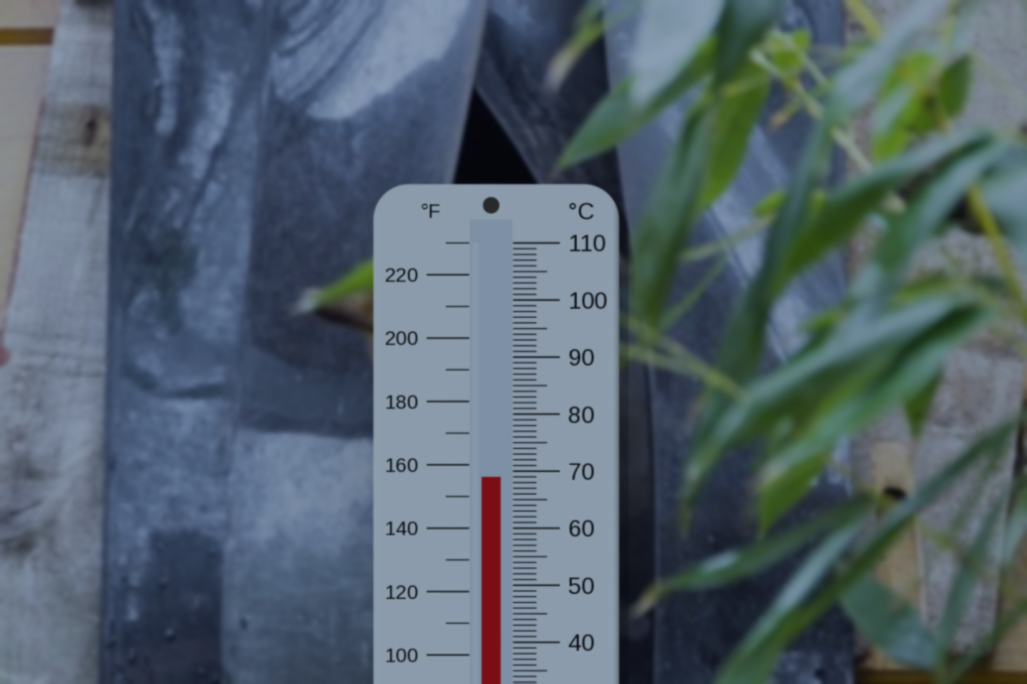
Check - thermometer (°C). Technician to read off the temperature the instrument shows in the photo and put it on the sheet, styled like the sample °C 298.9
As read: °C 69
